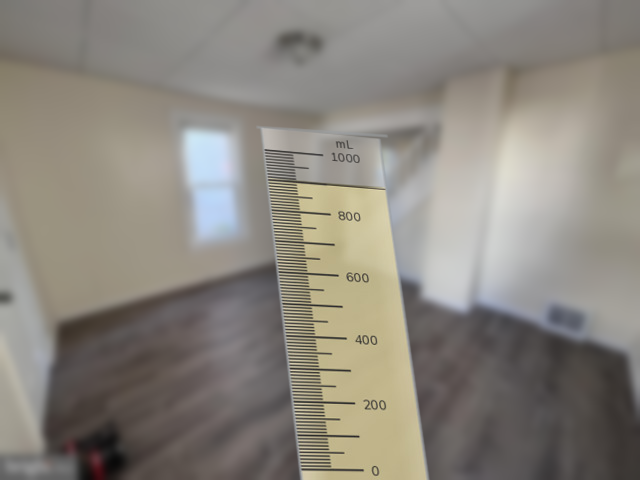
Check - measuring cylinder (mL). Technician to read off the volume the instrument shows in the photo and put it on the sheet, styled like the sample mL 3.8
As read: mL 900
